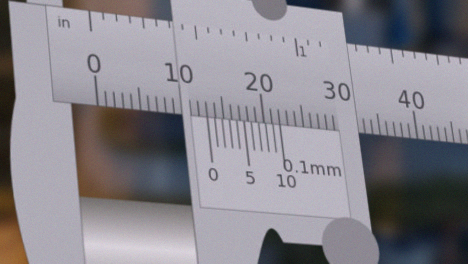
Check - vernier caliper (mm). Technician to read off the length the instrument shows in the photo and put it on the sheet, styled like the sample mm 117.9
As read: mm 13.0
